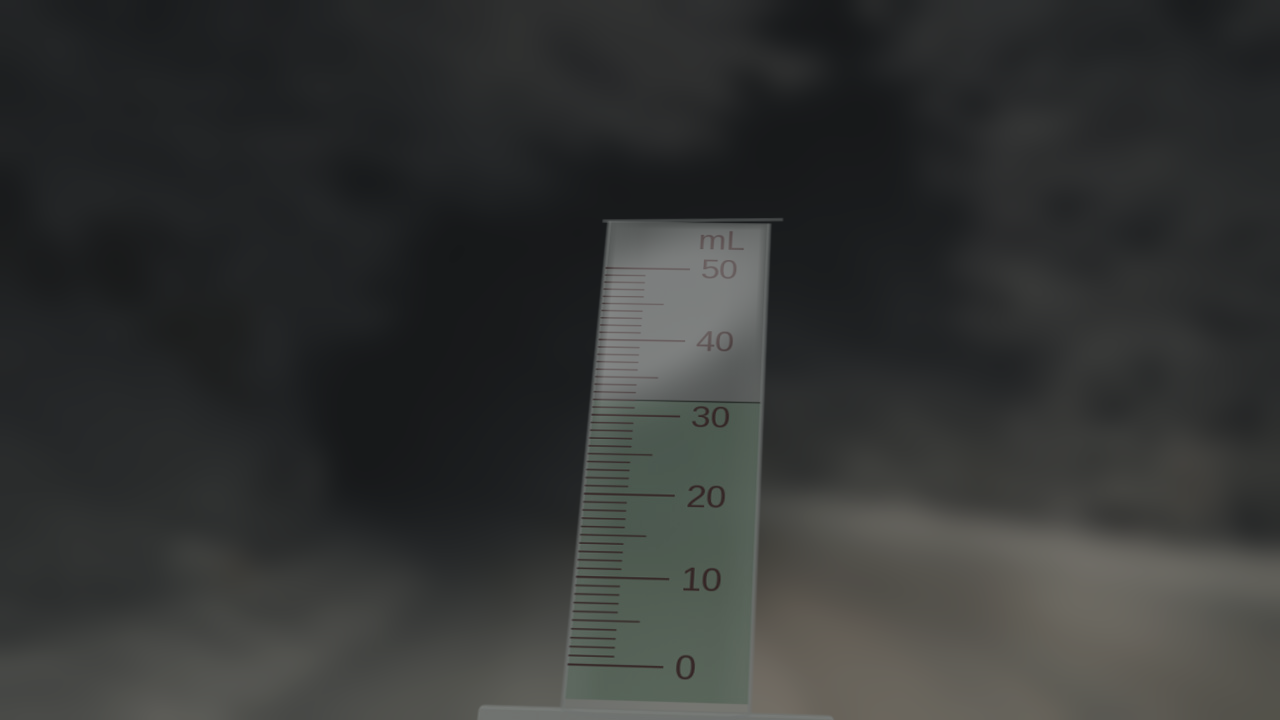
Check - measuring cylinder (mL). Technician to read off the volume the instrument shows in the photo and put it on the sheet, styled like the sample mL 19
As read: mL 32
